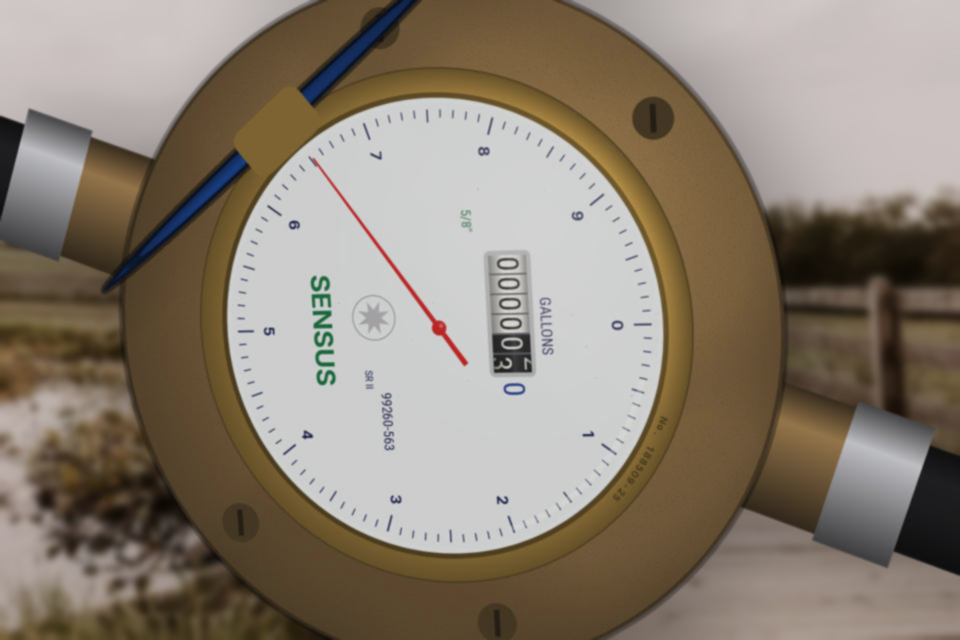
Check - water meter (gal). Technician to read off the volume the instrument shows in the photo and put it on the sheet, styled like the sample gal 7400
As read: gal 26.5
